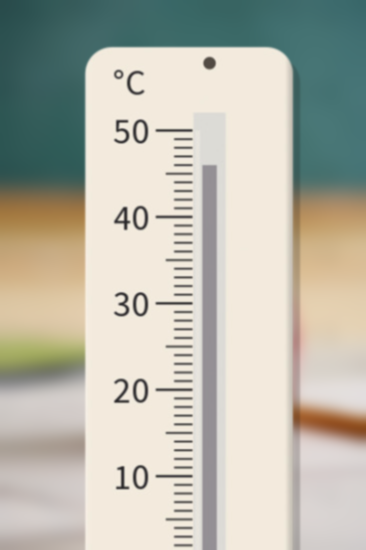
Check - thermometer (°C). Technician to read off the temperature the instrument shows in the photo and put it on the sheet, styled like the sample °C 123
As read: °C 46
